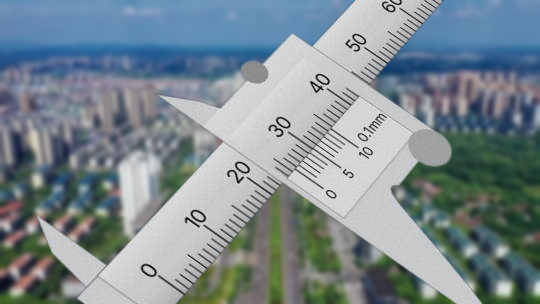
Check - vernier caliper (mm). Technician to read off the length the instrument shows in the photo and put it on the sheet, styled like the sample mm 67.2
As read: mm 25.6
